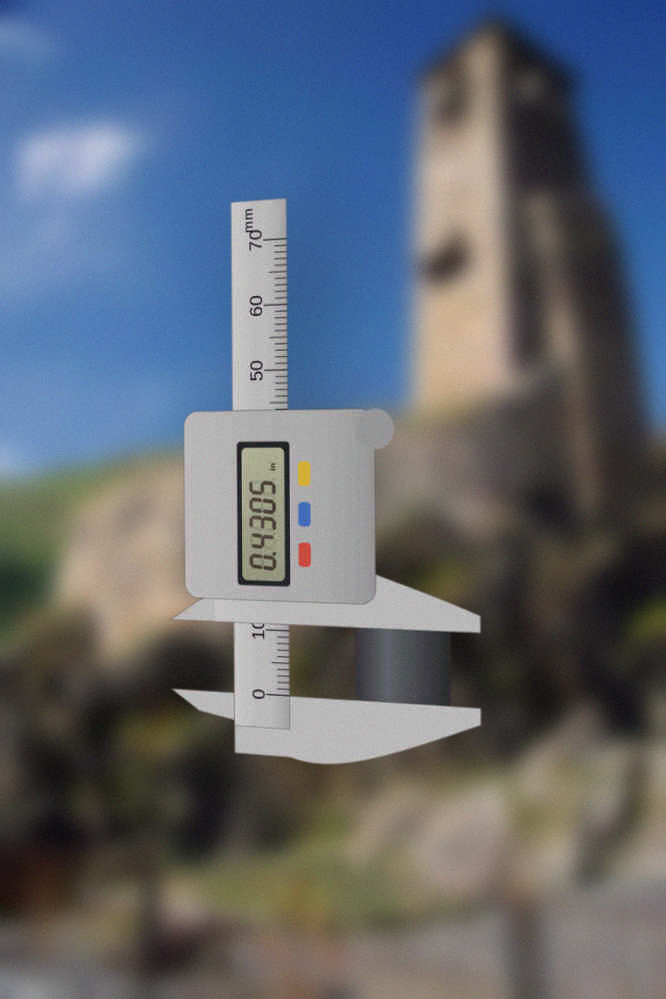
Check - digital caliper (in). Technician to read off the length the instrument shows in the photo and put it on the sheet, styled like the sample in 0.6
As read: in 0.4305
